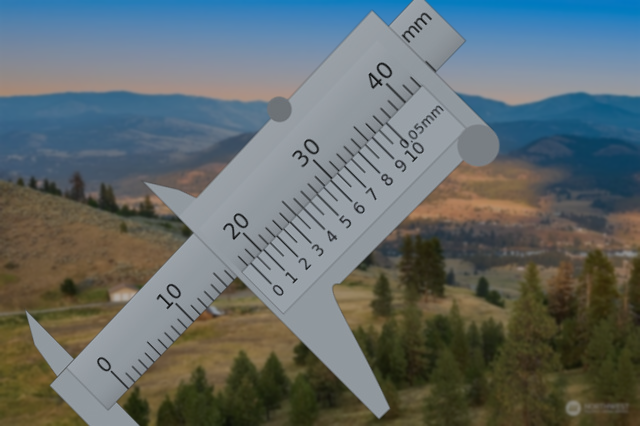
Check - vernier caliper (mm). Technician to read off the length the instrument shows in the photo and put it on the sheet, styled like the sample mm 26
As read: mm 18.4
